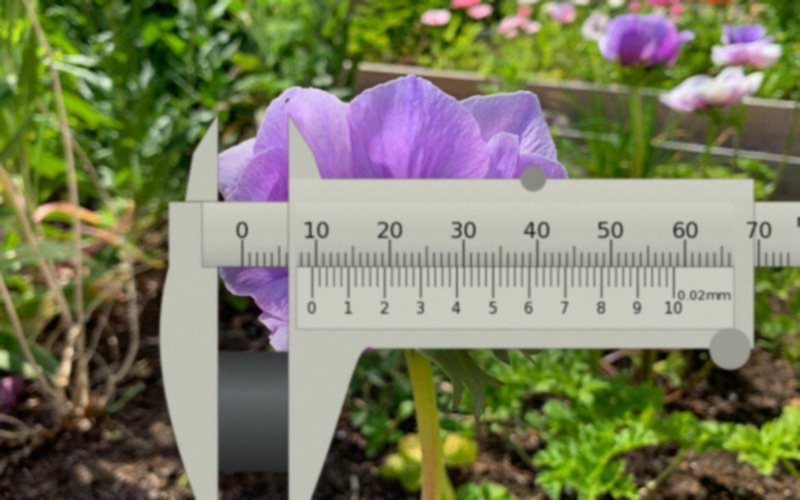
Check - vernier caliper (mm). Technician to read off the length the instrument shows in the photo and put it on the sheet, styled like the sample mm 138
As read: mm 9.5
